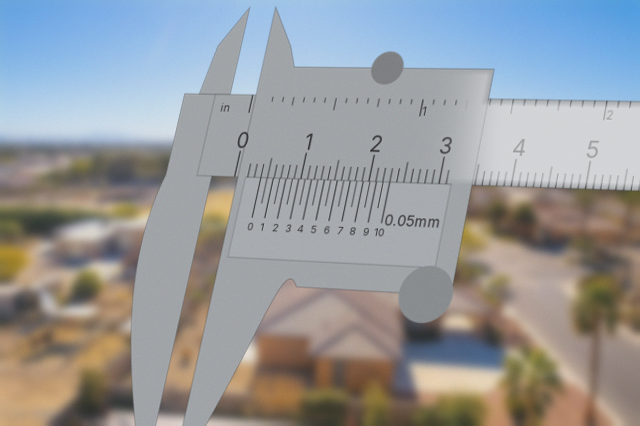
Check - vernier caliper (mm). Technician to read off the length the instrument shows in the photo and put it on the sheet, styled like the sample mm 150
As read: mm 4.0
